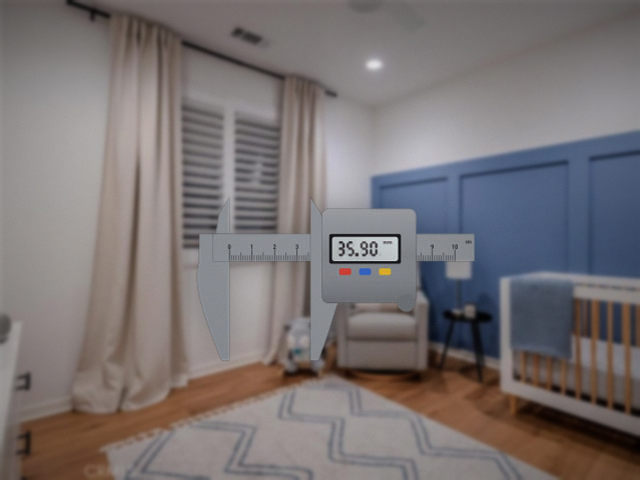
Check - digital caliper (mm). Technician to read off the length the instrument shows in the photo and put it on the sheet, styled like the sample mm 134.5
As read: mm 35.90
